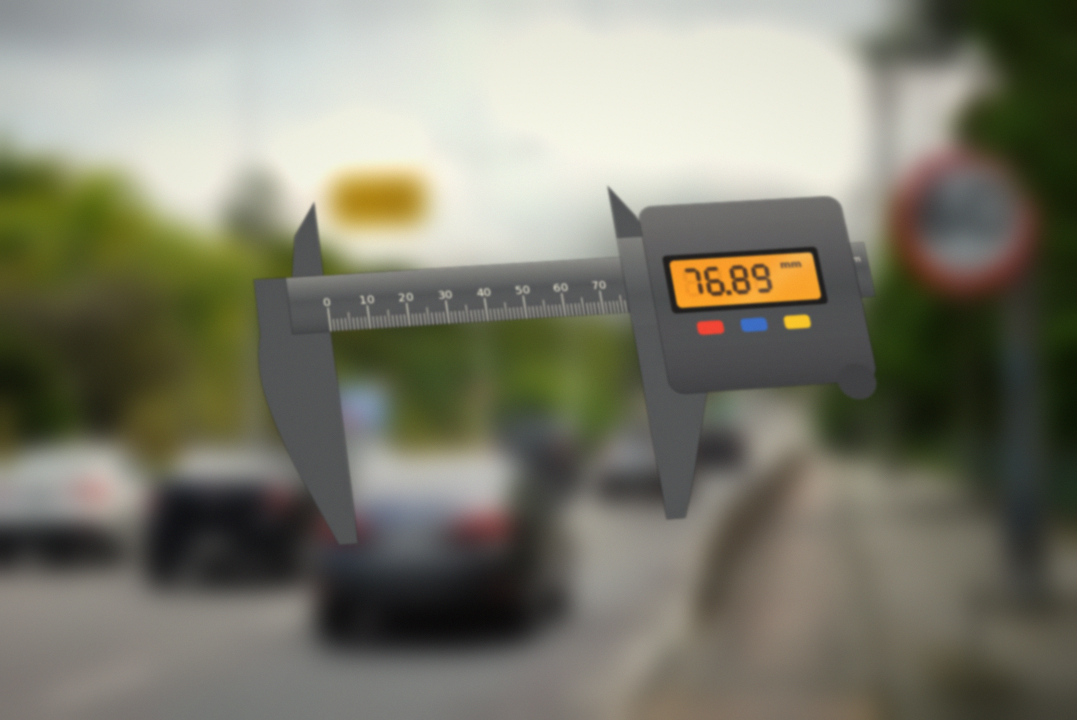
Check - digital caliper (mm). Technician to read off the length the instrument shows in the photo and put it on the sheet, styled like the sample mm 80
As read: mm 76.89
